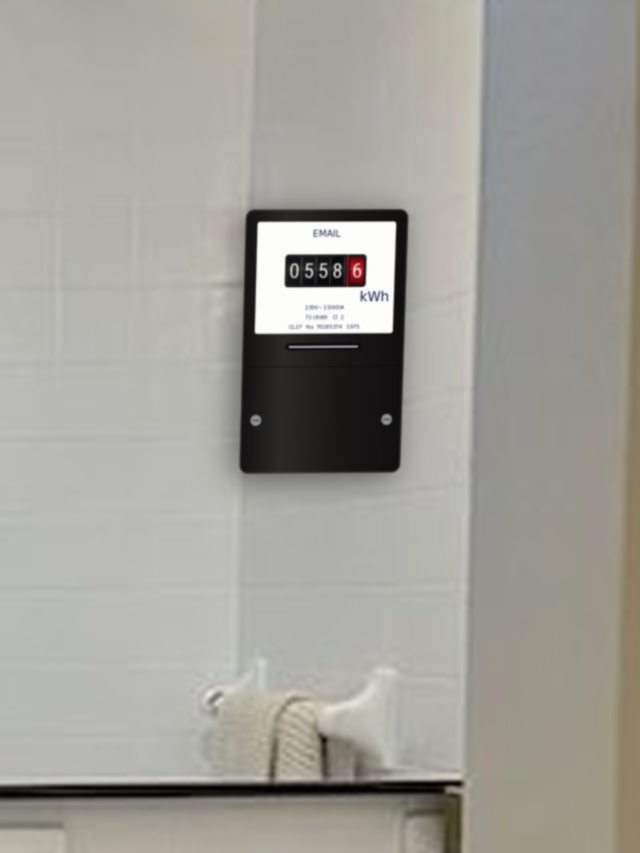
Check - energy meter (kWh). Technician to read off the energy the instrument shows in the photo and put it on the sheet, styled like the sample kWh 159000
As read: kWh 558.6
